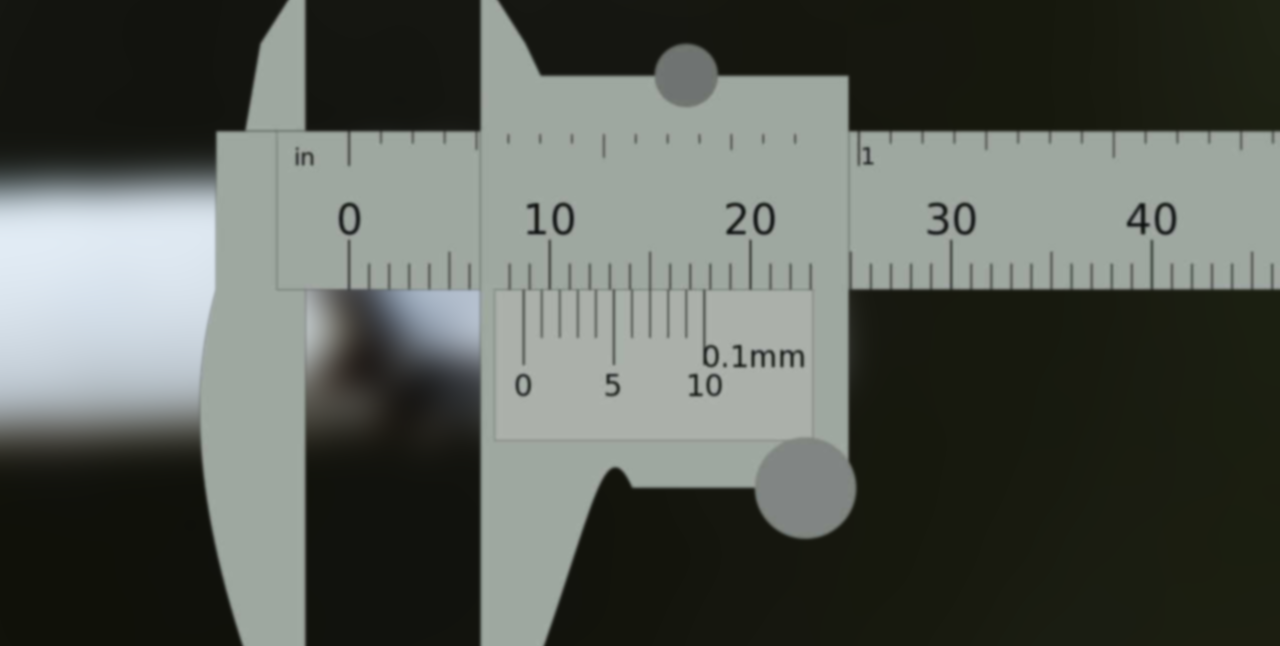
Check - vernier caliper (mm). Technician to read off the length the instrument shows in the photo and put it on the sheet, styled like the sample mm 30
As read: mm 8.7
